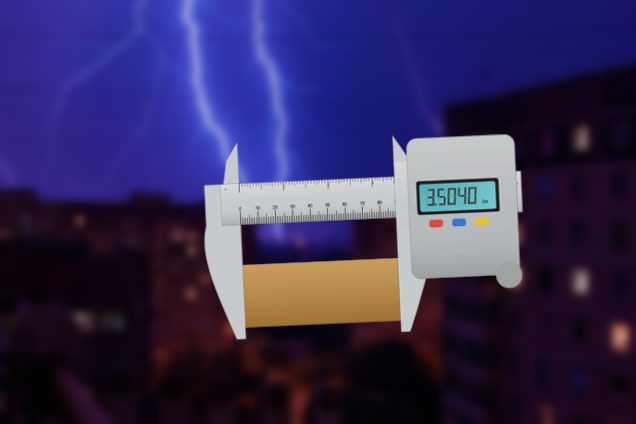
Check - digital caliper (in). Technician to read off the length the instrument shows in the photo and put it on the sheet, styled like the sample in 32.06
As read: in 3.5040
